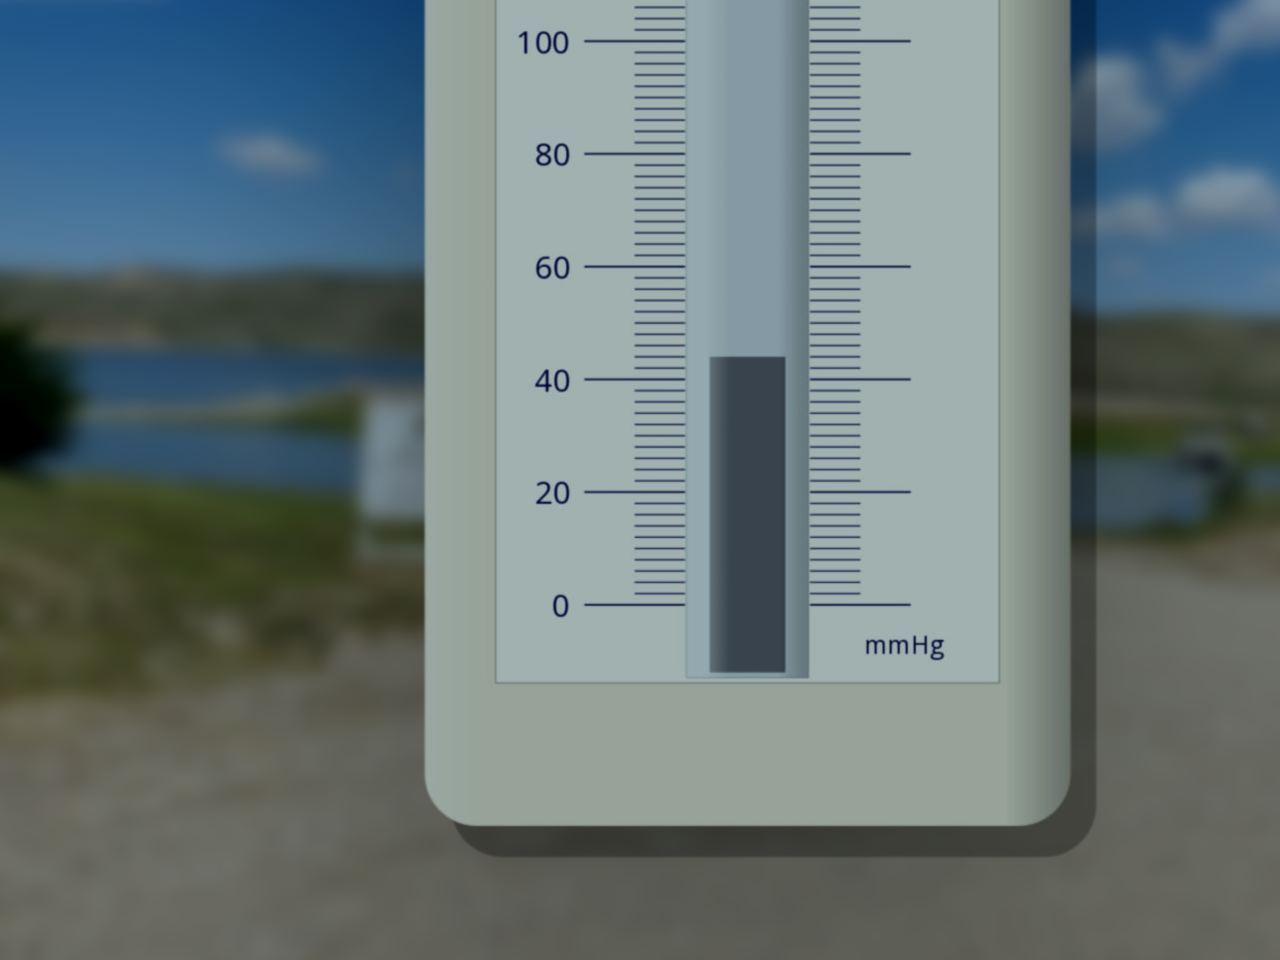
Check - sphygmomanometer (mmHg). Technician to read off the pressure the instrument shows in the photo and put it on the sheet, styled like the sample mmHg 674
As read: mmHg 44
